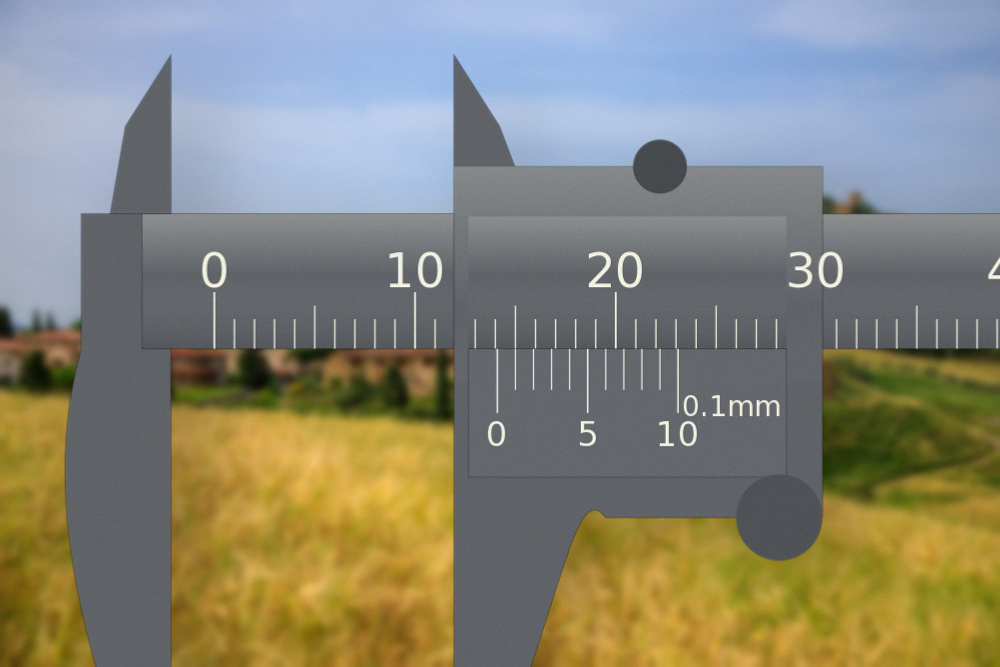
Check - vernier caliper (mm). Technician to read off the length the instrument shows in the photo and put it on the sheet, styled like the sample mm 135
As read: mm 14.1
